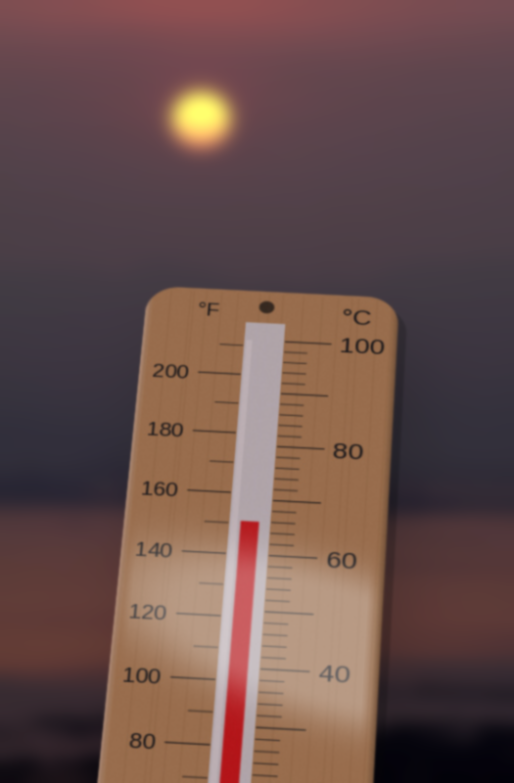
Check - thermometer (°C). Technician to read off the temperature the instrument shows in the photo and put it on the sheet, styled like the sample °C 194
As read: °C 66
